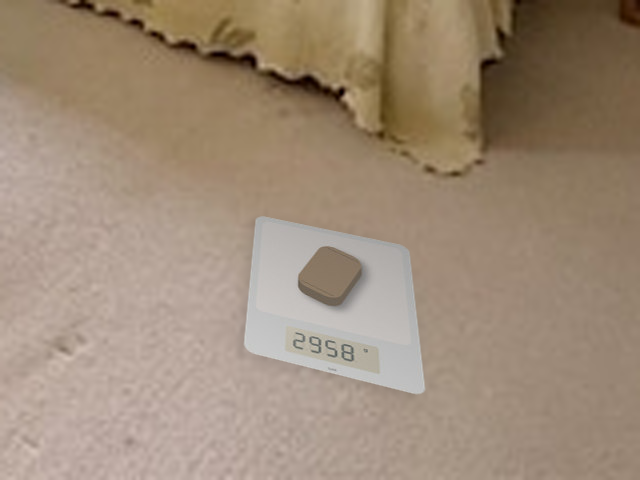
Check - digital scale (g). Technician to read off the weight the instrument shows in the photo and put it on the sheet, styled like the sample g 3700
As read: g 2958
